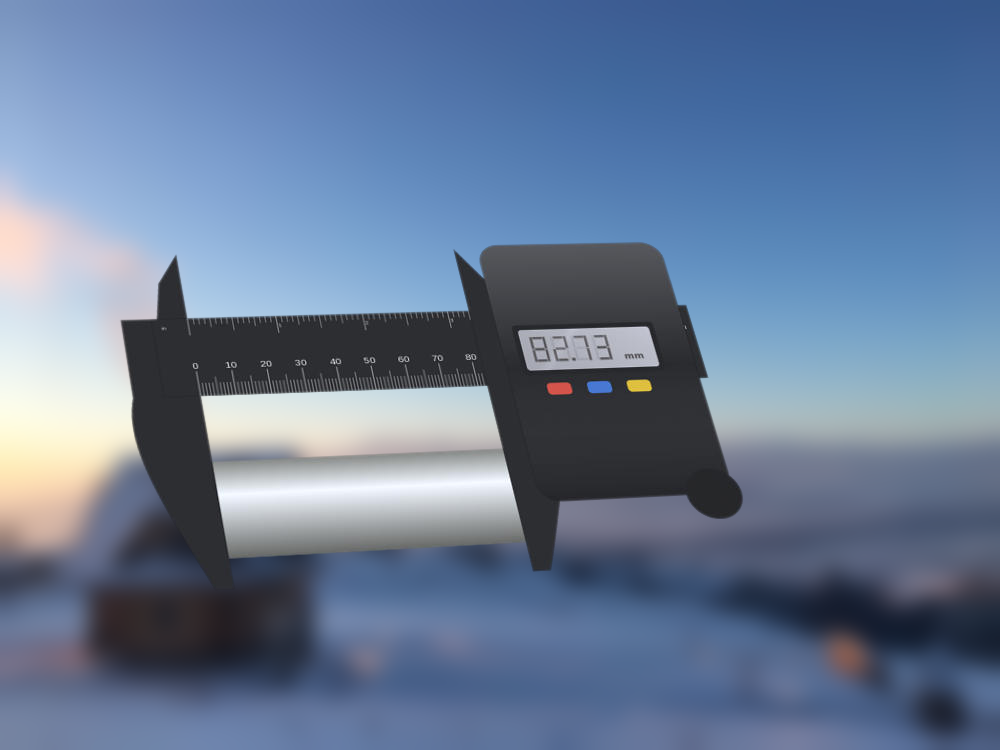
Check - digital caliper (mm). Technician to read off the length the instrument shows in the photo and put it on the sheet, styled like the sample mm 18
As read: mm 82.73
